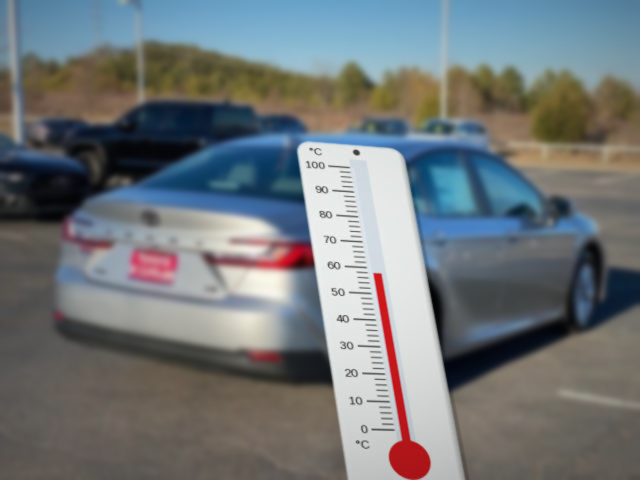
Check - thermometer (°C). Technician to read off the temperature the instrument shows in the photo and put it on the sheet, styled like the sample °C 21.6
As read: °C 58
